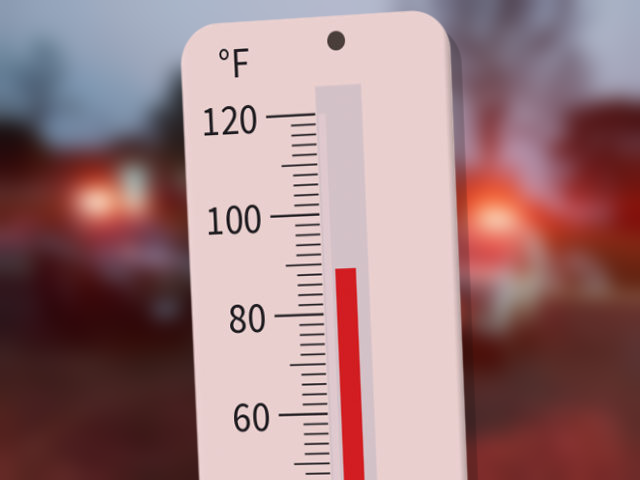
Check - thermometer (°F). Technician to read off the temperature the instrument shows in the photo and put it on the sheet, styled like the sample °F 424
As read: °F 89
